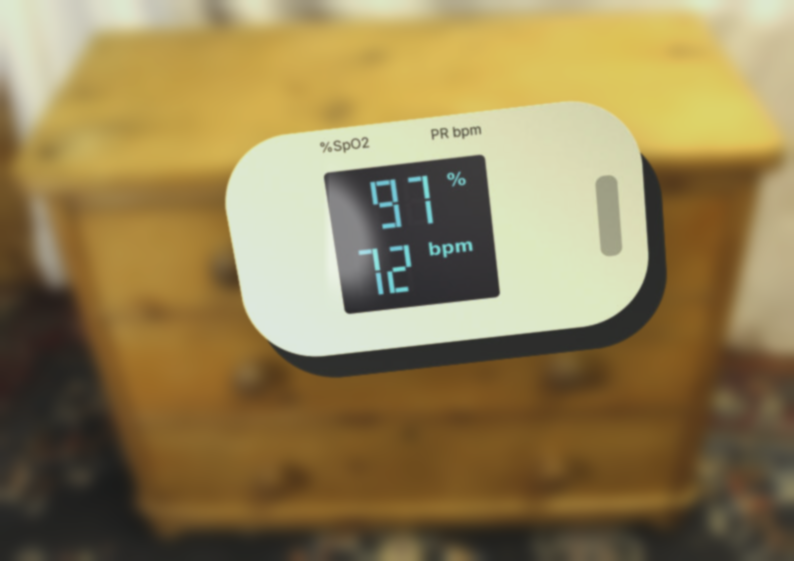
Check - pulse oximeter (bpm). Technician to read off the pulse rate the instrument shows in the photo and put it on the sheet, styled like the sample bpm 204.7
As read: bpm 72
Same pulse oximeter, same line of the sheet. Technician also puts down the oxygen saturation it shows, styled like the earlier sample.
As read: % 97
